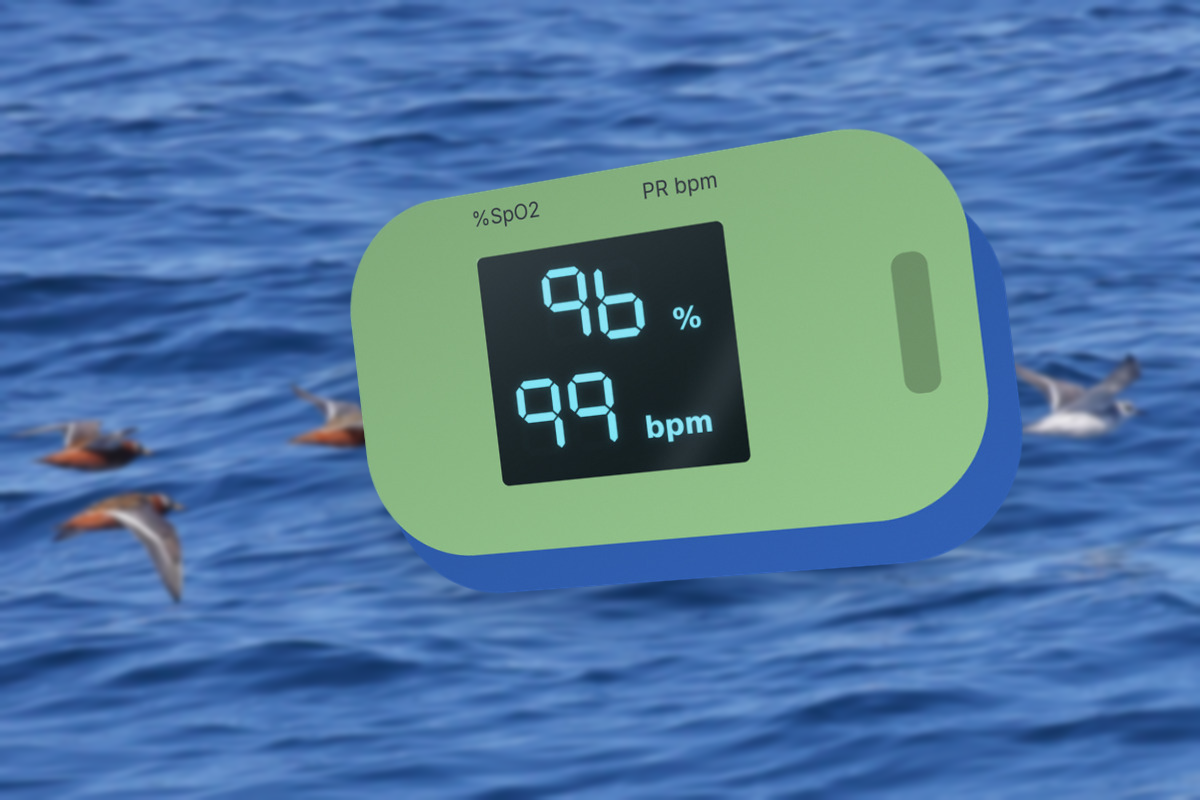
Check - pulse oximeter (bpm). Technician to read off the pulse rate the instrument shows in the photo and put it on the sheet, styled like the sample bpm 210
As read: bpm 99
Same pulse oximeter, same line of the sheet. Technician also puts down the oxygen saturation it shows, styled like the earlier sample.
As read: % 96
